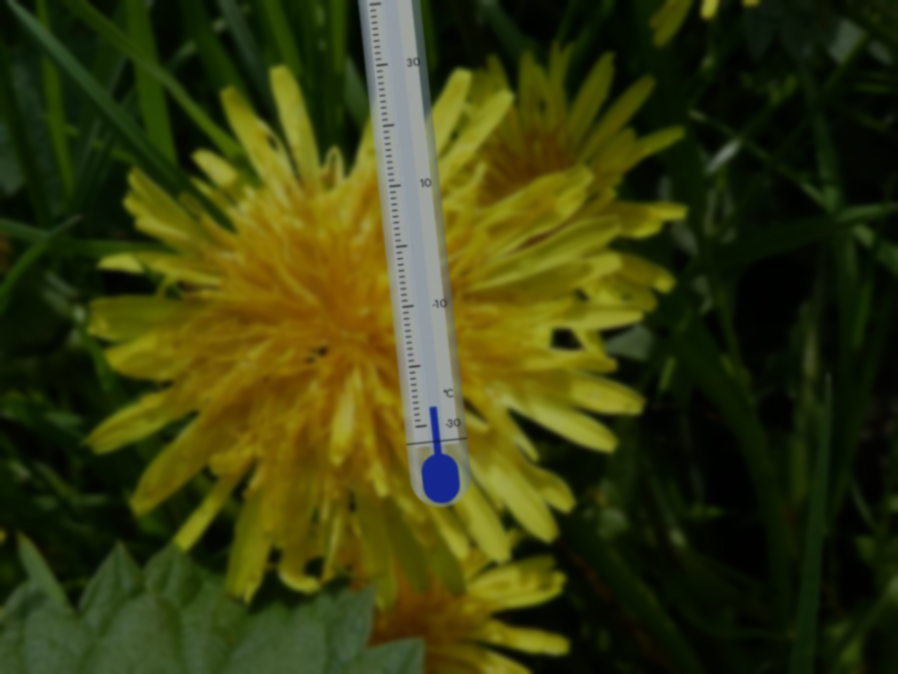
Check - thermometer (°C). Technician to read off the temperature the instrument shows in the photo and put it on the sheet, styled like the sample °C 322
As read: °C -27
